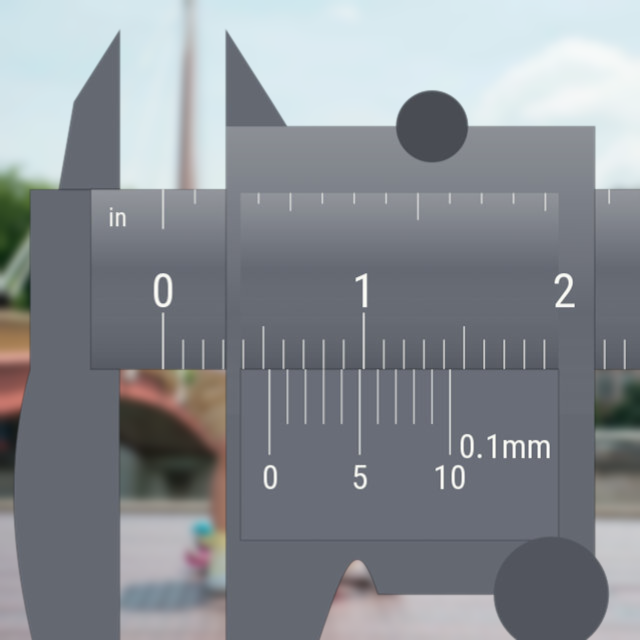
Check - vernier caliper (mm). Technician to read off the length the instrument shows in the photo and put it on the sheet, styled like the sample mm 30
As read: mm 5.3
